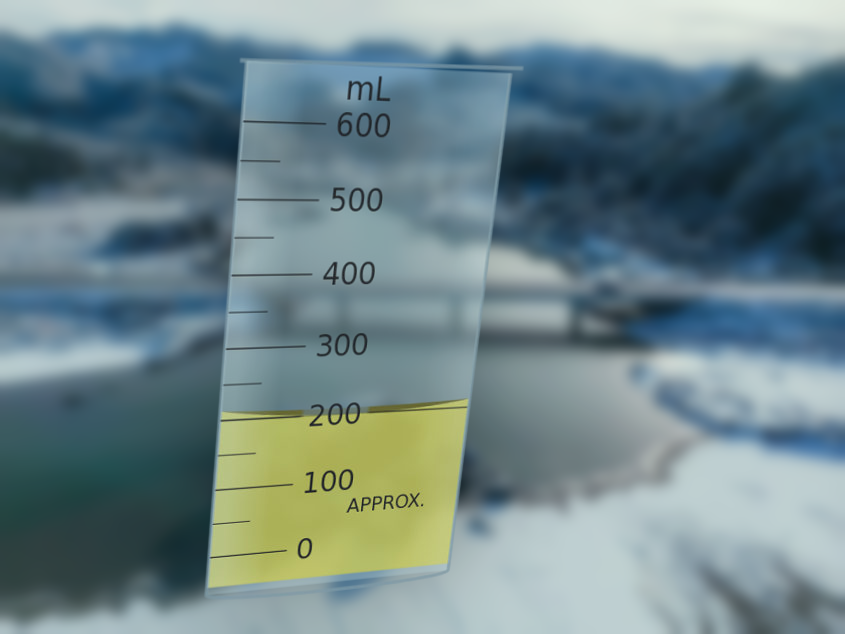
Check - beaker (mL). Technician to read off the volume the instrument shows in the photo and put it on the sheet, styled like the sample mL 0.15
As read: mL 200
